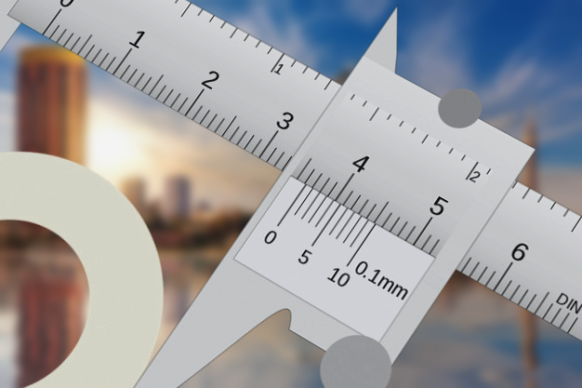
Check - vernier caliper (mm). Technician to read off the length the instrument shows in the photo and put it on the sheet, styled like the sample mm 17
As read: mm 36.2
